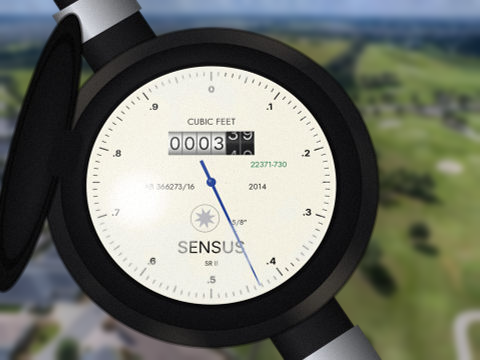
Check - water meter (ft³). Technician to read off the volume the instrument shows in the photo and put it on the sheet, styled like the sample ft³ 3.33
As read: ft³ 339.43
